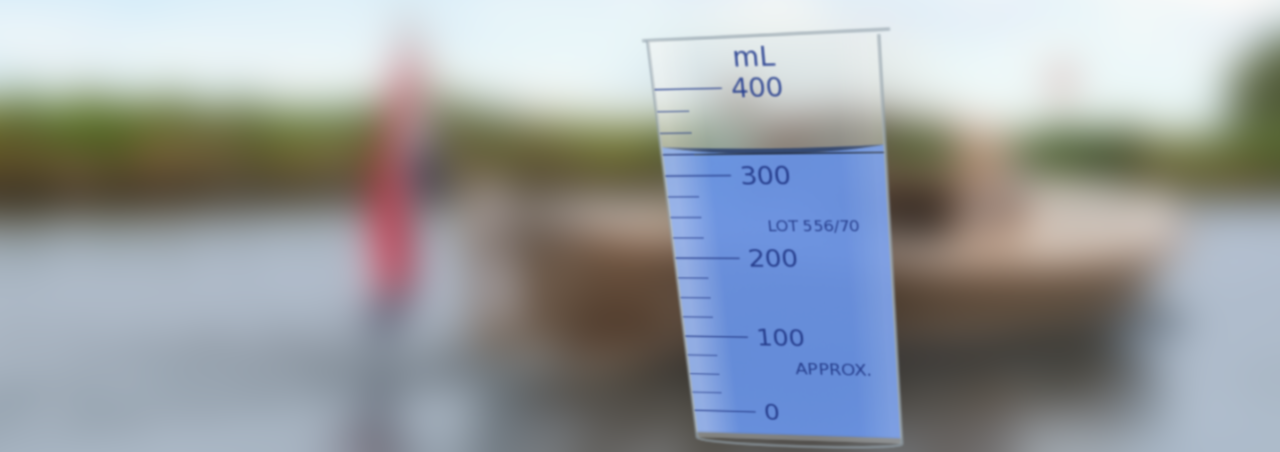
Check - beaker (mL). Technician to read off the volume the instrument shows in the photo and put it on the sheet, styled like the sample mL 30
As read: mL 325
